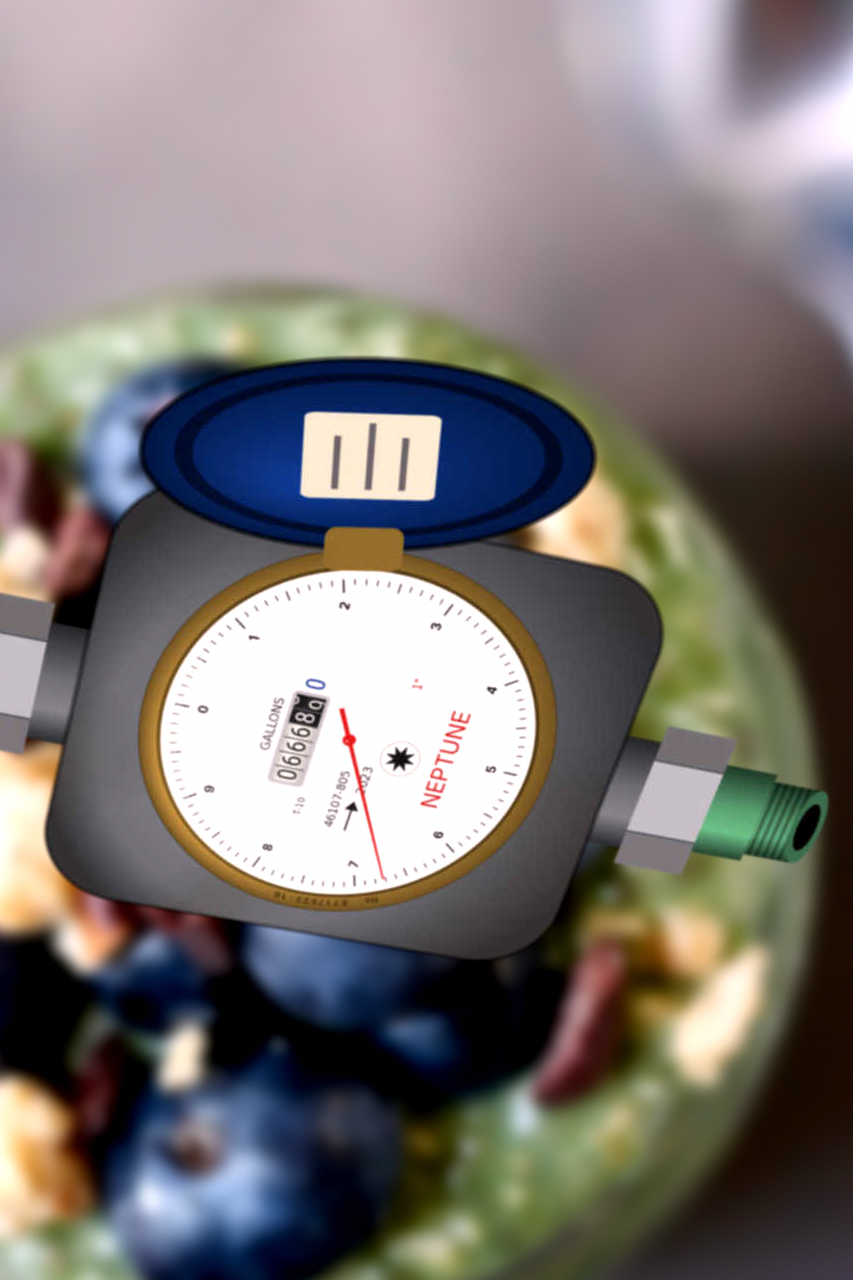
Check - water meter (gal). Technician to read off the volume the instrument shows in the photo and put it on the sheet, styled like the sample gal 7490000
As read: gal 666886.7
